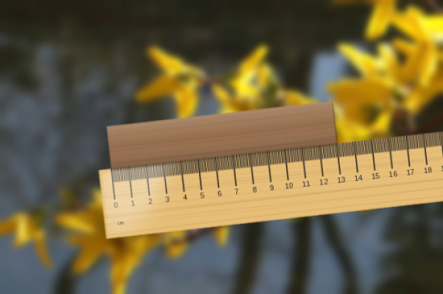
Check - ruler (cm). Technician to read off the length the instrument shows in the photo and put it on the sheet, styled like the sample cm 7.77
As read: cm 13
